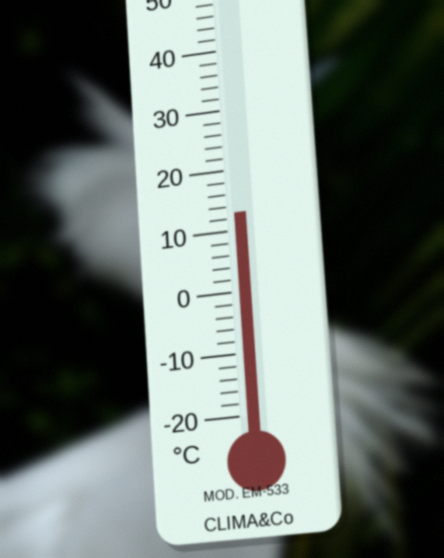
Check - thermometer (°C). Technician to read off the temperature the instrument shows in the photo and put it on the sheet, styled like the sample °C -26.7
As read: °C 13
